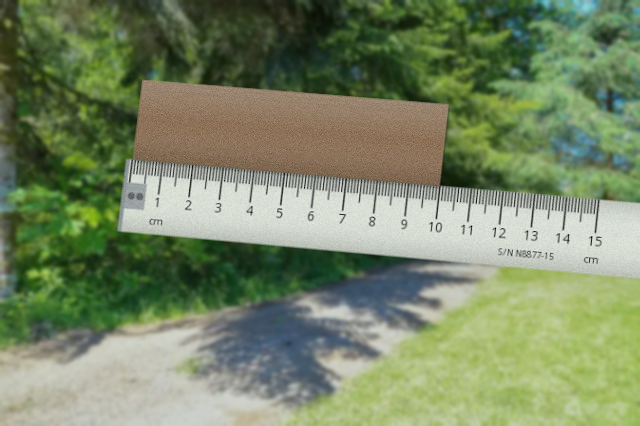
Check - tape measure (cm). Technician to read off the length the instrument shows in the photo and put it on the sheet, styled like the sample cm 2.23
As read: cm 10
